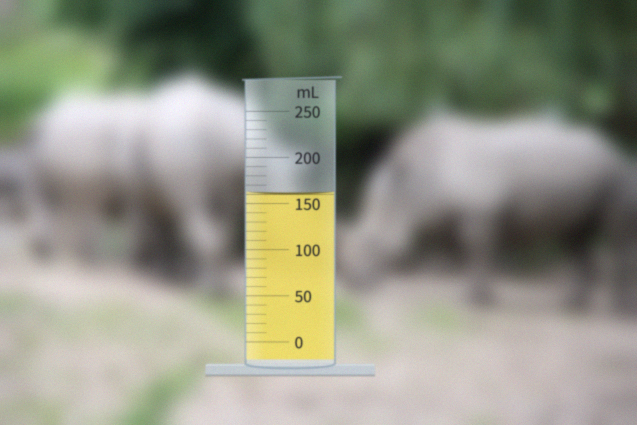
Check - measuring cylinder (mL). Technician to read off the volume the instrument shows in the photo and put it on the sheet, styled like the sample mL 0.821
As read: mL 160
